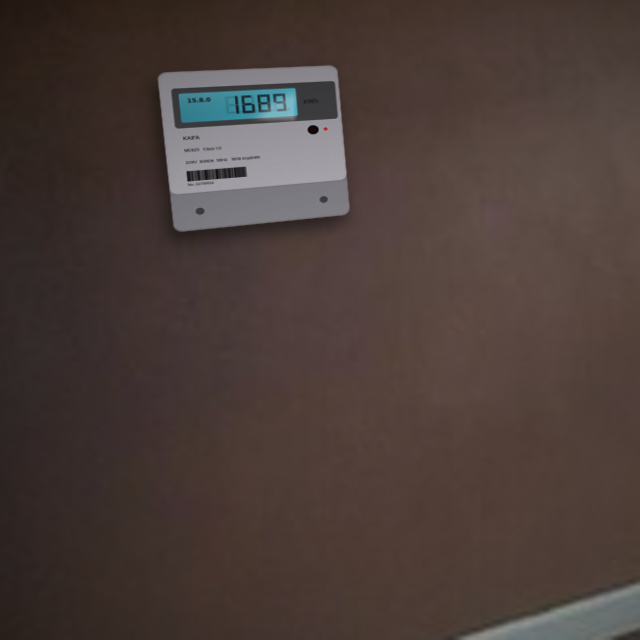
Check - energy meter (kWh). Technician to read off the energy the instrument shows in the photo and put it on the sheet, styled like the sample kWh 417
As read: kWh 1689
